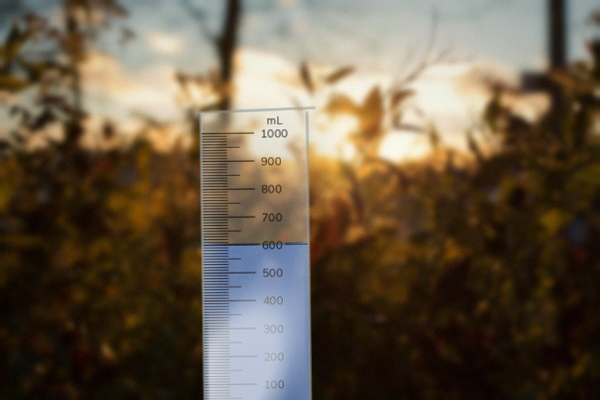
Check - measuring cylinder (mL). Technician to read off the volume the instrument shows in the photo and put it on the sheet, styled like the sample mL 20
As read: mL 600
